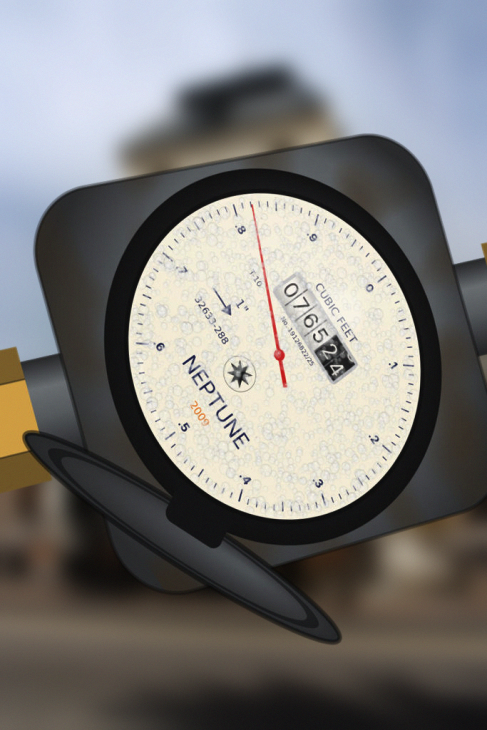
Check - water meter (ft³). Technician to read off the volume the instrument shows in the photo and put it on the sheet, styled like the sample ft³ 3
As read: ft³ 76523.82
